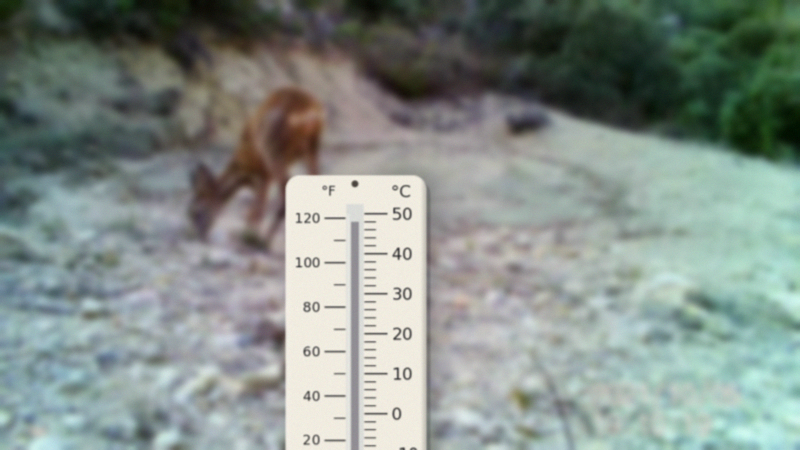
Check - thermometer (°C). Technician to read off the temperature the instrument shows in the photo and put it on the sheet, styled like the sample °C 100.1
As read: °C 48
